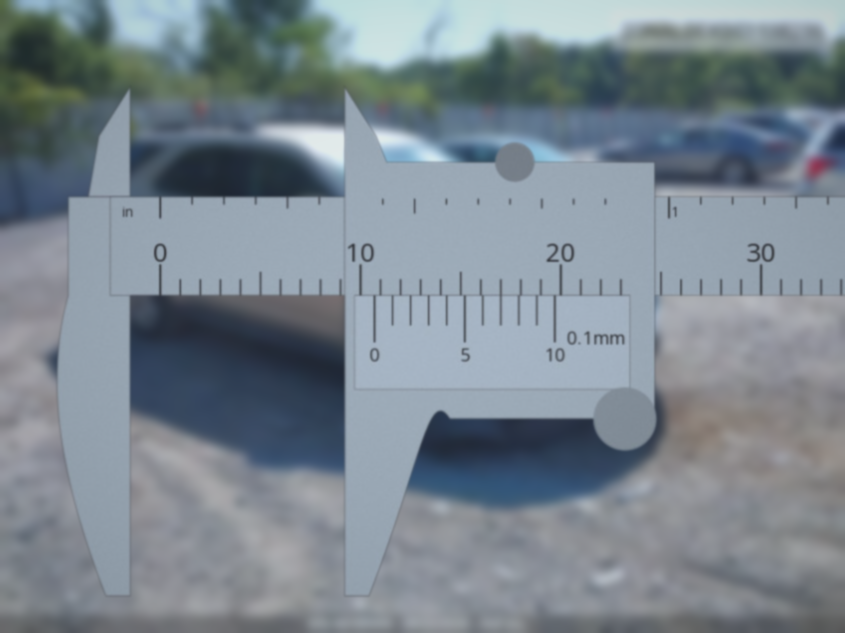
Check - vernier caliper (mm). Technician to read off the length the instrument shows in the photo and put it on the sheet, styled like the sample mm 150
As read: mm 10.7
